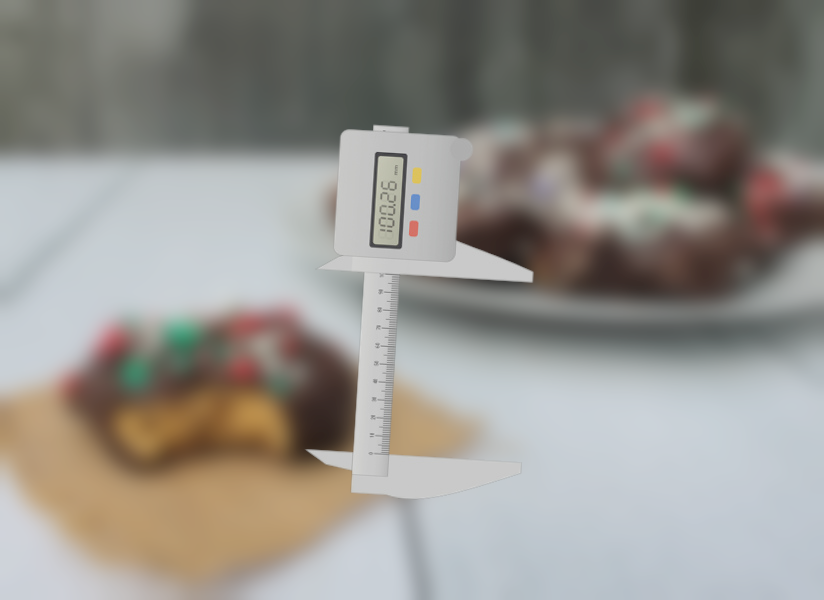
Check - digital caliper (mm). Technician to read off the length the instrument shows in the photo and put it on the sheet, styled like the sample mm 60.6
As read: mm 100.26
